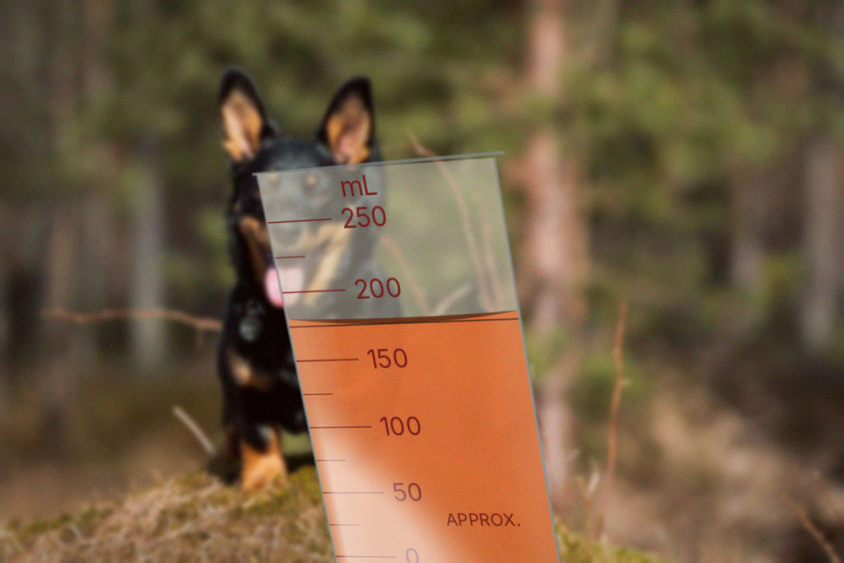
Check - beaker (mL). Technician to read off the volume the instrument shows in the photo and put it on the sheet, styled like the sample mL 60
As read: mL 175
